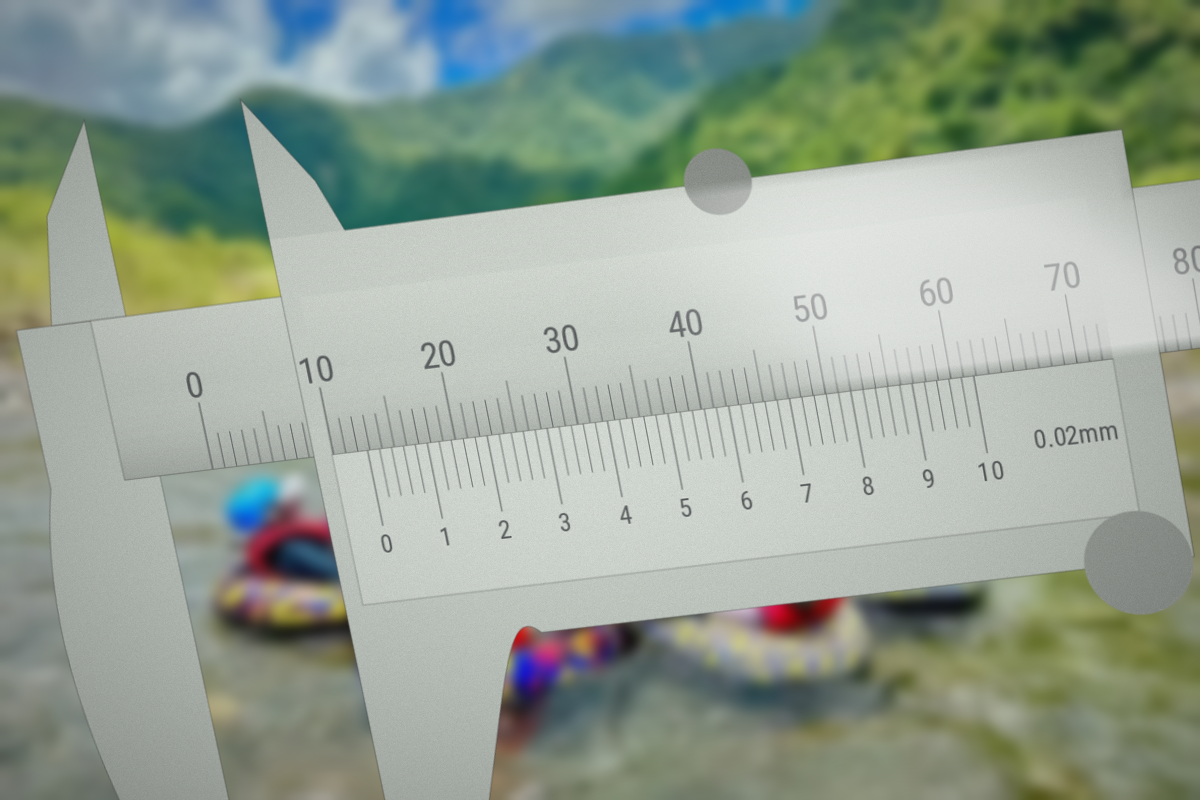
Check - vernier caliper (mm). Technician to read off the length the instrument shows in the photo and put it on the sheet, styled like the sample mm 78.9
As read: mm 12.8
